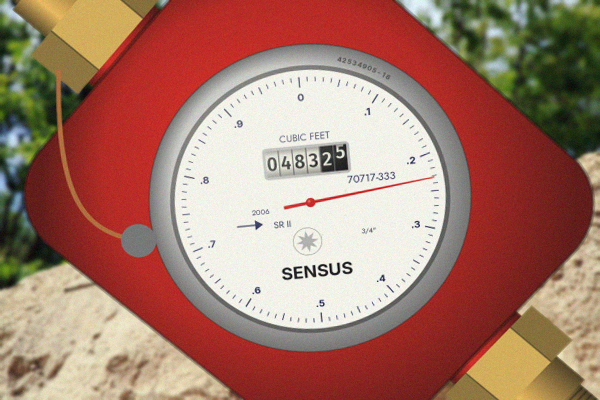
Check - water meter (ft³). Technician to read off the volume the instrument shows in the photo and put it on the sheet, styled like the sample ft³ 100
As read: ft³ 48325.23
